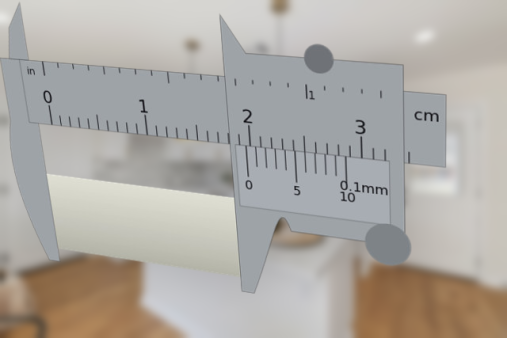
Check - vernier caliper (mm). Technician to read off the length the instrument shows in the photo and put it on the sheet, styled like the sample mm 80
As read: mm 19.6
